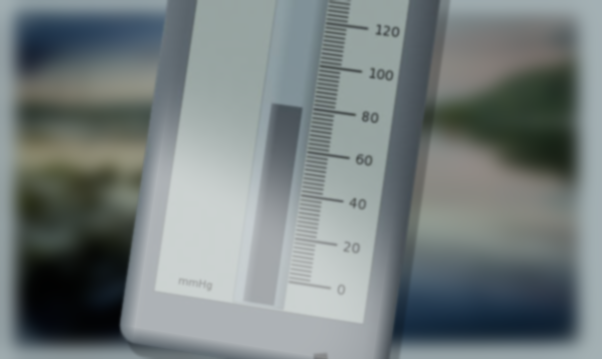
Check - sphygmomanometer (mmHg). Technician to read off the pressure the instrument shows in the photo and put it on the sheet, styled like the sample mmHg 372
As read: mmHg 80
